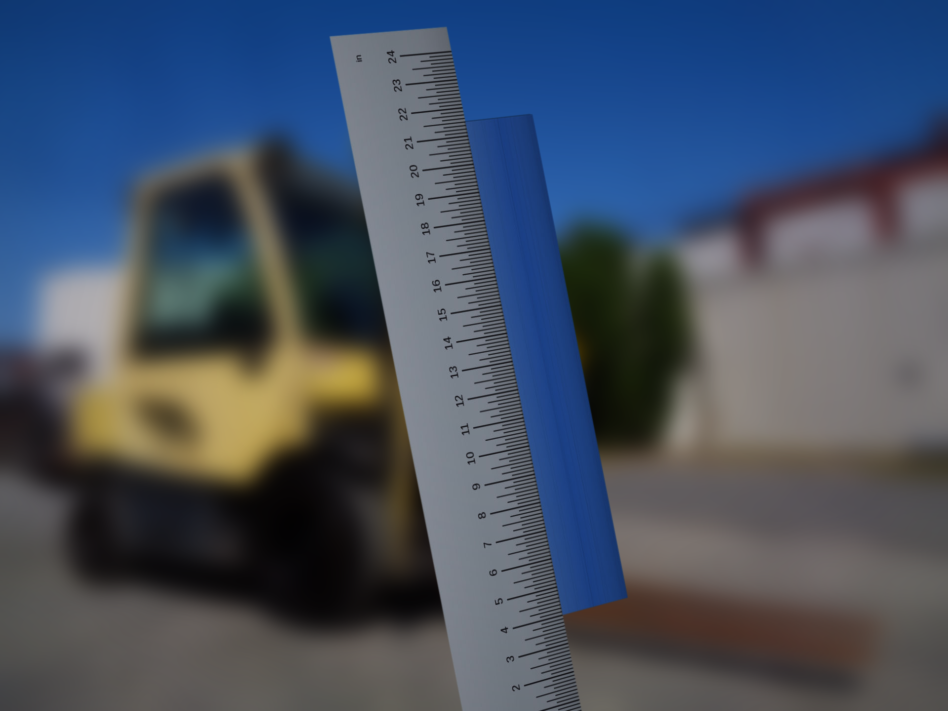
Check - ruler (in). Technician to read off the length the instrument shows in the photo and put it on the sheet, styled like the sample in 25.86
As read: in 17.5
